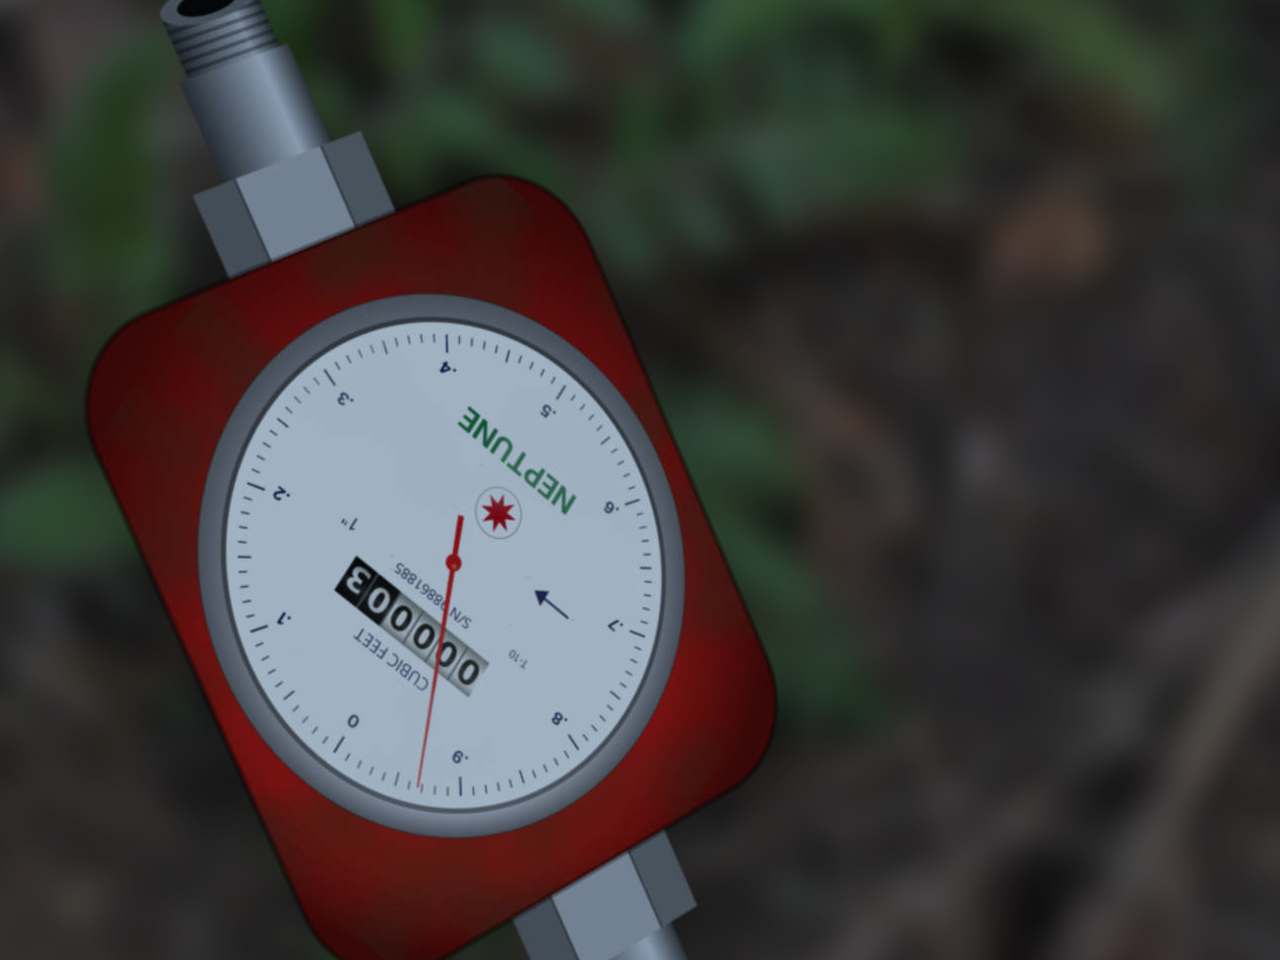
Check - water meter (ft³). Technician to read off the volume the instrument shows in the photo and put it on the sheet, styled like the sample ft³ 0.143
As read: ft³ 2.93
